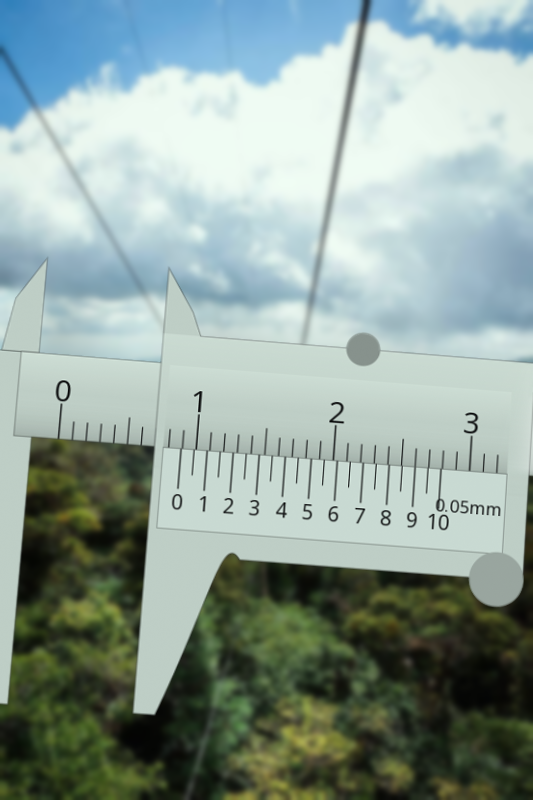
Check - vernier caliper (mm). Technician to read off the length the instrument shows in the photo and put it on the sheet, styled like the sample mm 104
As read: mm 8.9
